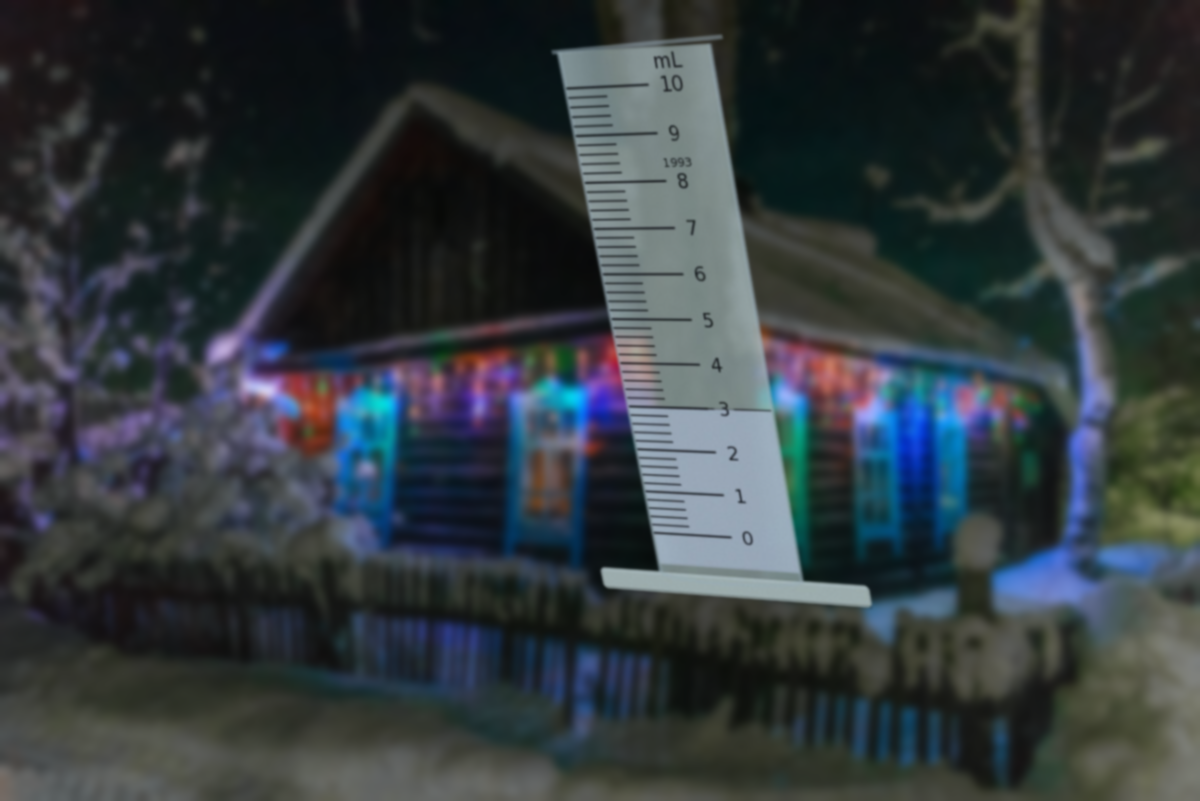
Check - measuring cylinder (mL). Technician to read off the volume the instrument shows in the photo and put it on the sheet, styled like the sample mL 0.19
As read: mL 3
